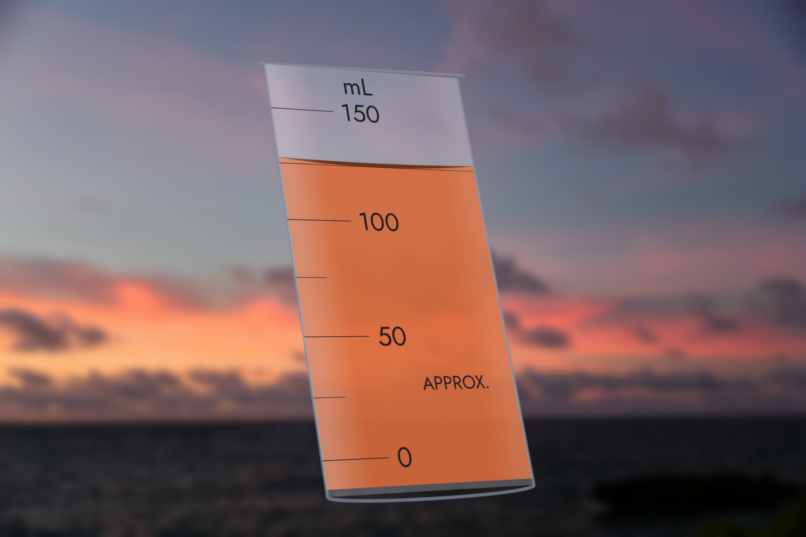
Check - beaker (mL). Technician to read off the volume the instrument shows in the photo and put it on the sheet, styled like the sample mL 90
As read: mL 125
